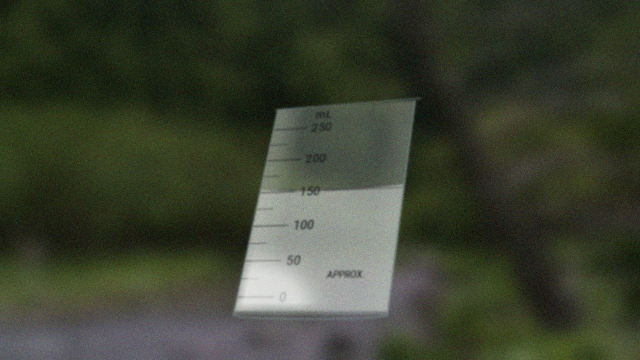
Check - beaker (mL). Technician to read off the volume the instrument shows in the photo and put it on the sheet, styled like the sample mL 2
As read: mL 150
